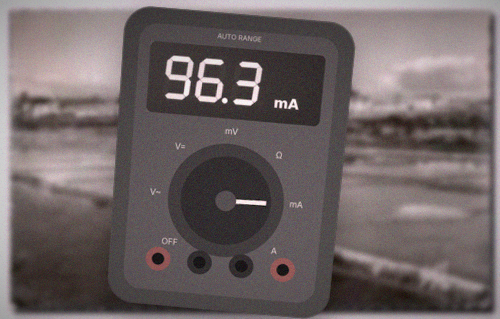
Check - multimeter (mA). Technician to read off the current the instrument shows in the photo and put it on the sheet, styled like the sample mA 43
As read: mA 96.3
